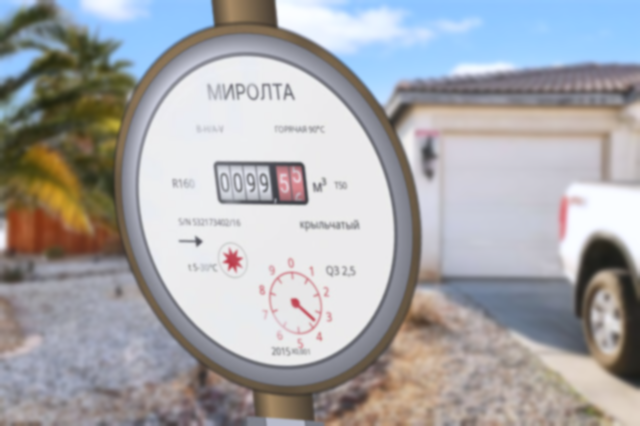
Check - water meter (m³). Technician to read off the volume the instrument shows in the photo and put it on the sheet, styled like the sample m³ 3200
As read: m³ 99.553
